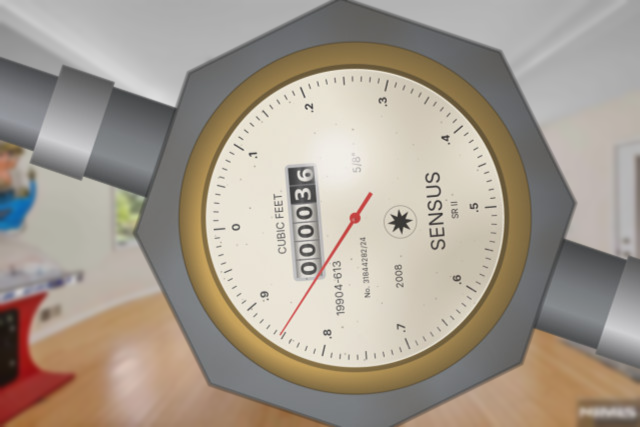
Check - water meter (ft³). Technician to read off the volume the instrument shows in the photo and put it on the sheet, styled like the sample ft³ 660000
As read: ft³ 35.85
